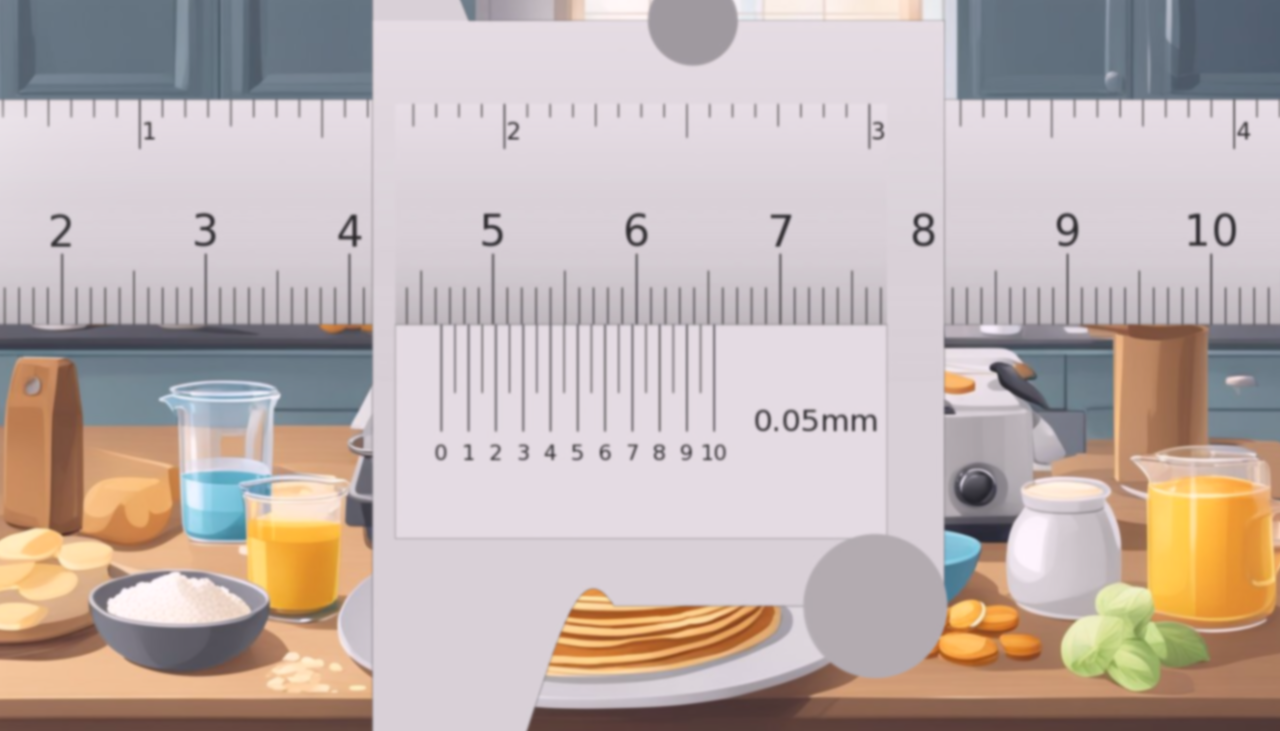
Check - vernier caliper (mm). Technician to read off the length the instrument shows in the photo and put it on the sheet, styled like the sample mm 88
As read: mm 46.4
